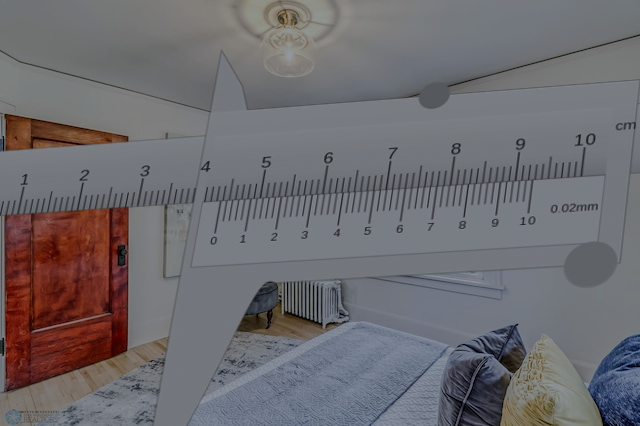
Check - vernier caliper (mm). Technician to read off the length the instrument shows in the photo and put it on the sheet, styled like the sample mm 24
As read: mm 43.6
